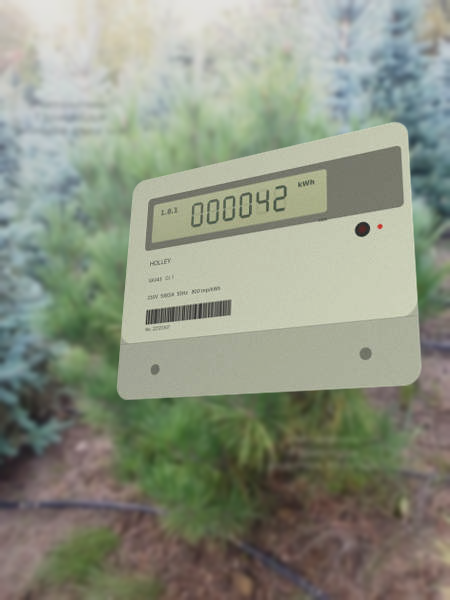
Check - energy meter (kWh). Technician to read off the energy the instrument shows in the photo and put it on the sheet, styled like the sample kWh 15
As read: kWh 42
